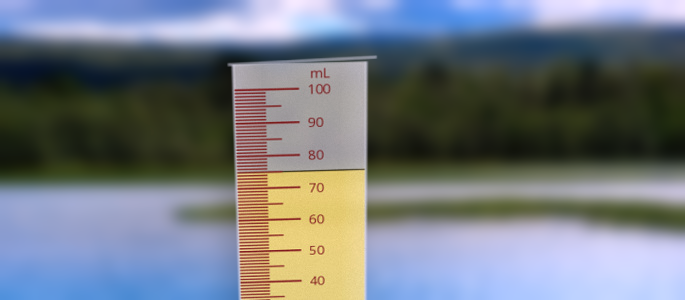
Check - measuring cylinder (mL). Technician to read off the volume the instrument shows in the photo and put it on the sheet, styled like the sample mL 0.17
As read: mL 75
